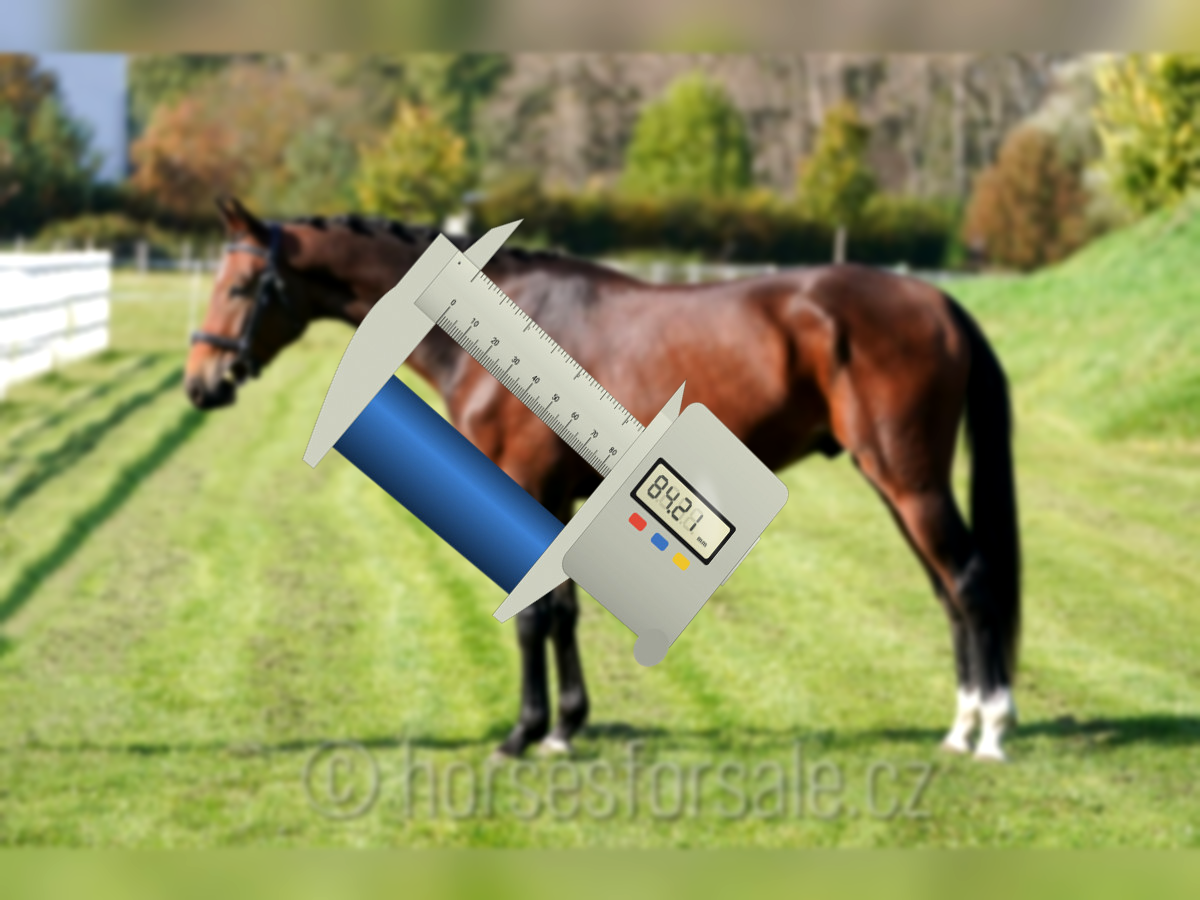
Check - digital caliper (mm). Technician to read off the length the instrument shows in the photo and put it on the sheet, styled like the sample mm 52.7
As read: mm 84.21
